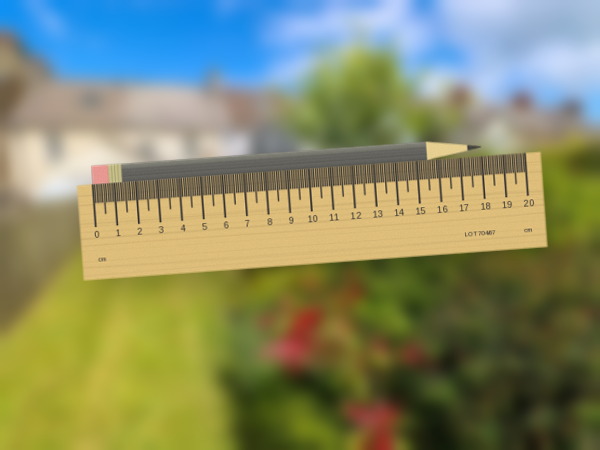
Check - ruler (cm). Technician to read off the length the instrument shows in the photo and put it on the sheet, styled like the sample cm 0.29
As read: cm 18
